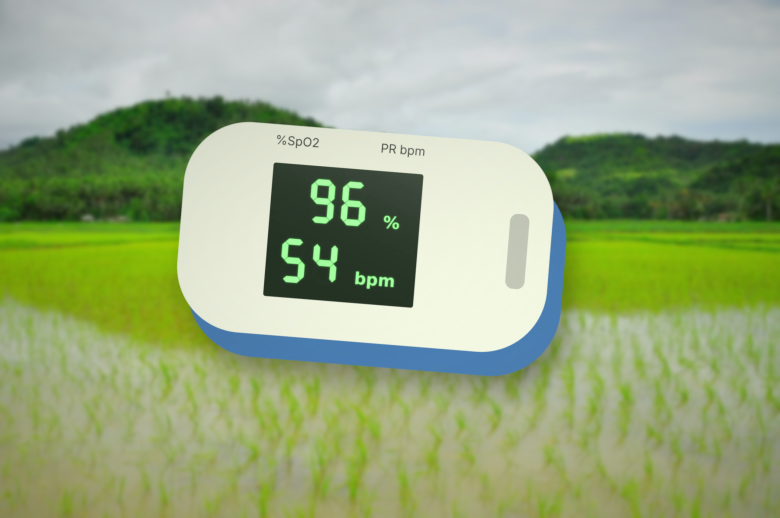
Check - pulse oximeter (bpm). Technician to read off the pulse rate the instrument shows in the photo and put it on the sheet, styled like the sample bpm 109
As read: bpm 54
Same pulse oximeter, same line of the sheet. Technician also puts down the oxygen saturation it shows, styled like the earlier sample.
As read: % 96
